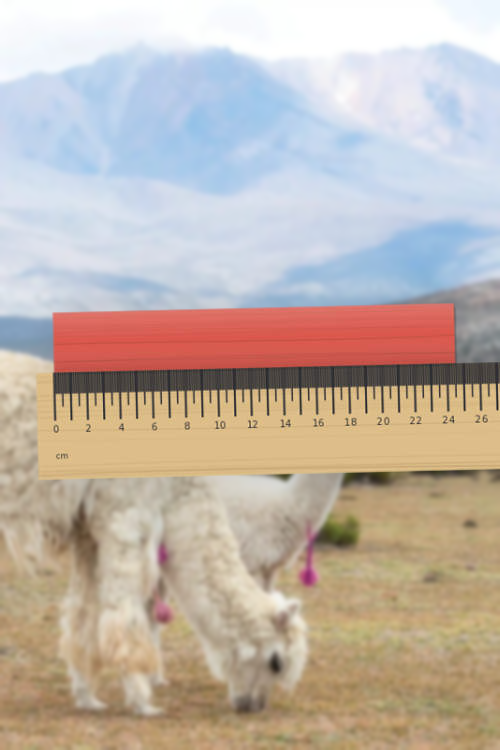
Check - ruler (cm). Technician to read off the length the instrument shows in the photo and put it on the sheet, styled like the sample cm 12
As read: cm 24.5
